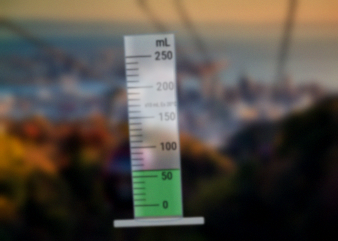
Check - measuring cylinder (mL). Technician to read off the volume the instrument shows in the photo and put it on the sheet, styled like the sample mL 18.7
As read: mL 60
